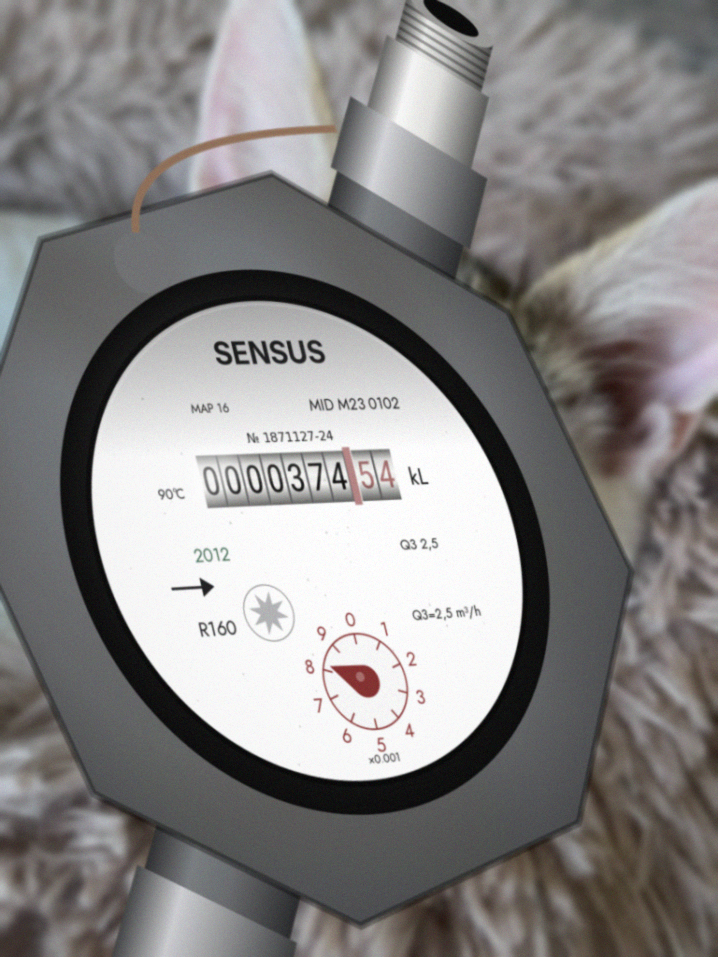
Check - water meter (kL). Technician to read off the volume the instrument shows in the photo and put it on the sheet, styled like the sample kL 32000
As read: kL 374.548
